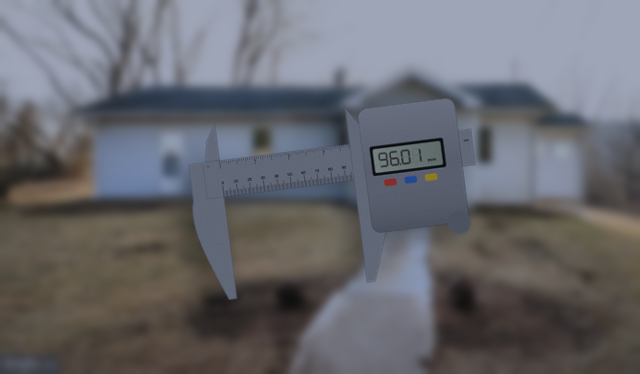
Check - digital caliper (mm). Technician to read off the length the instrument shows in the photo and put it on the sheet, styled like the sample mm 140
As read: mm 96.01
